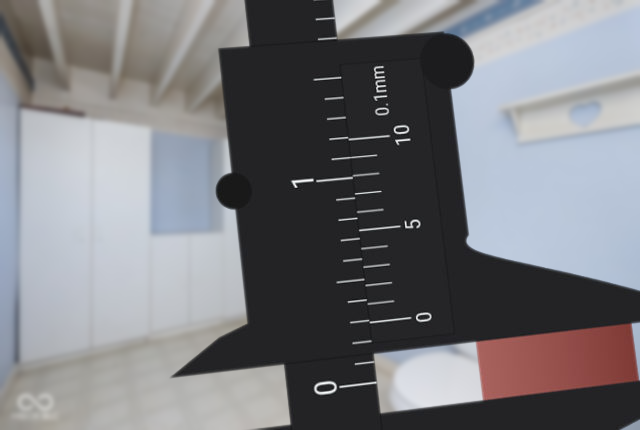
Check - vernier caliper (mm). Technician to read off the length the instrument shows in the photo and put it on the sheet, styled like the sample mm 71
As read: mm 2.9
